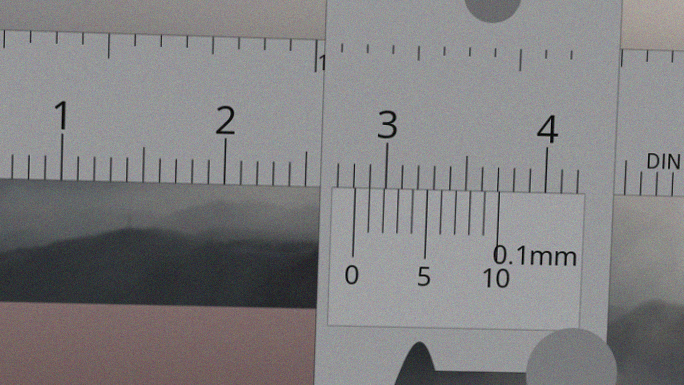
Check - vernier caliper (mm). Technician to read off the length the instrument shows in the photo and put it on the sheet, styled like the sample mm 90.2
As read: mm 28.1
